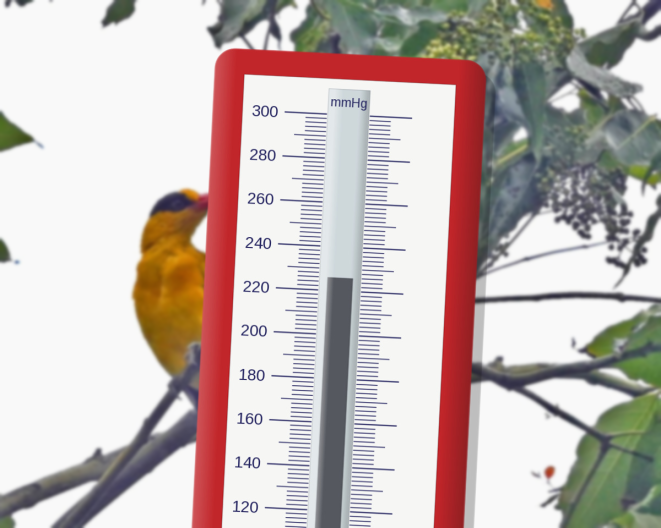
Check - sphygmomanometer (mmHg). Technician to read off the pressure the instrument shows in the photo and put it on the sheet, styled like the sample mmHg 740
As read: mmHg 226
